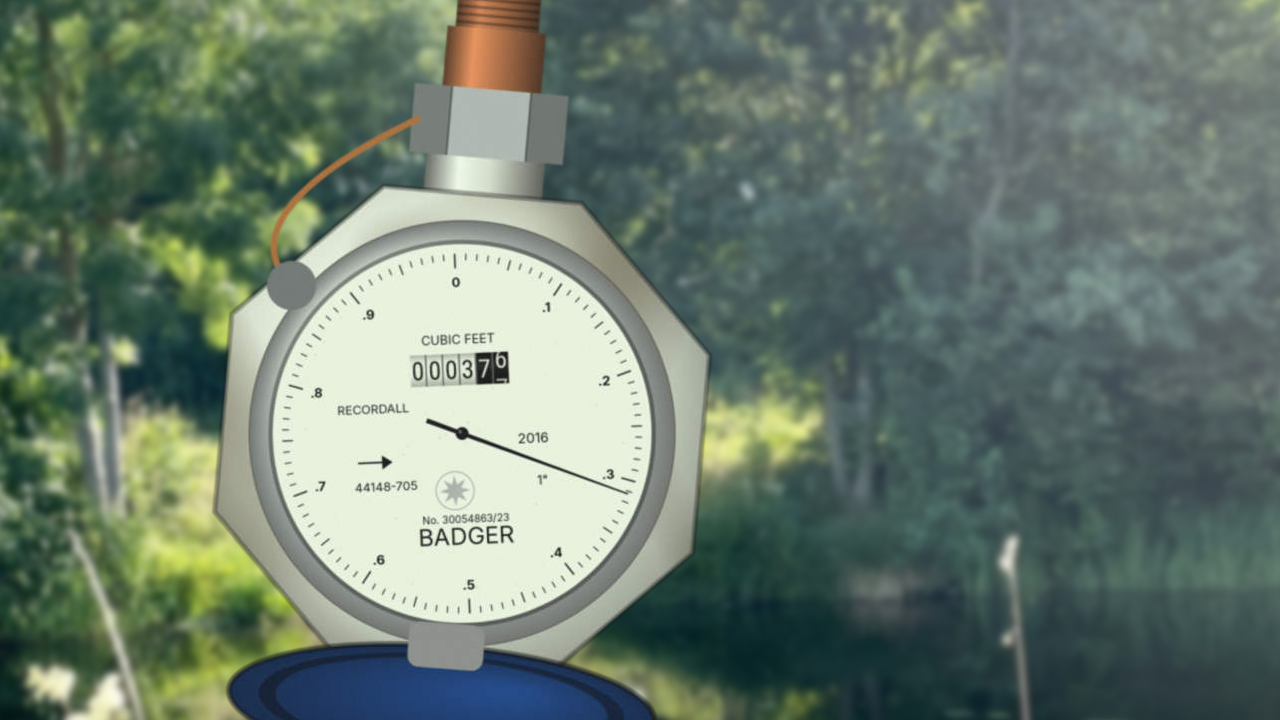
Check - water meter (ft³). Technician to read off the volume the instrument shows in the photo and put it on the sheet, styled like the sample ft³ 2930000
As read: ft³ 376.31
